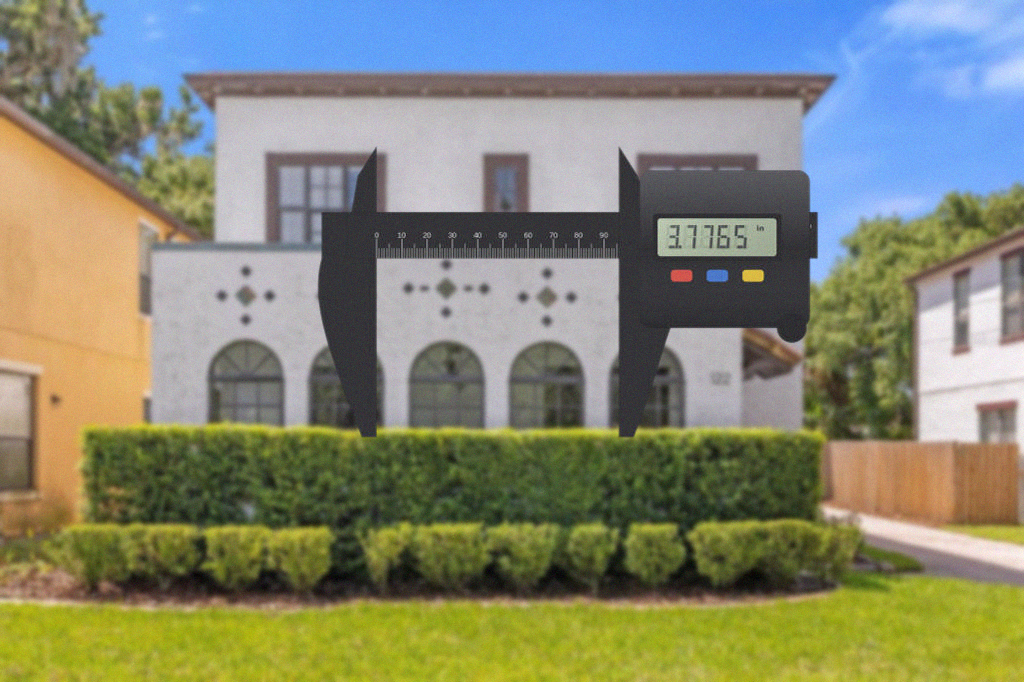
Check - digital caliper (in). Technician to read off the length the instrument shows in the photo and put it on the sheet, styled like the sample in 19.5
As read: in 3.7765
